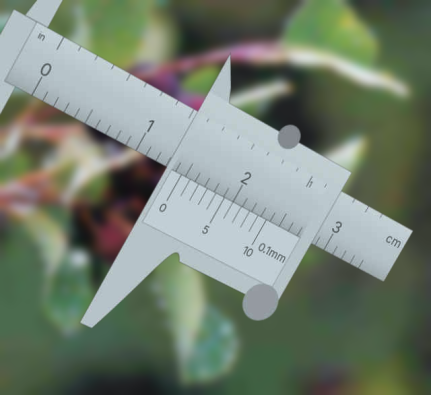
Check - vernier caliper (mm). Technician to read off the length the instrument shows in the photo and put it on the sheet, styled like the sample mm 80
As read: mm 14.6
